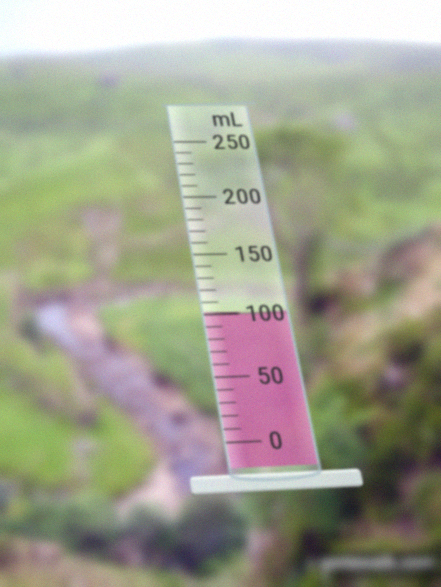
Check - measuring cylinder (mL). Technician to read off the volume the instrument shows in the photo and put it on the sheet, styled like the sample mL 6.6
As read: mL 100
